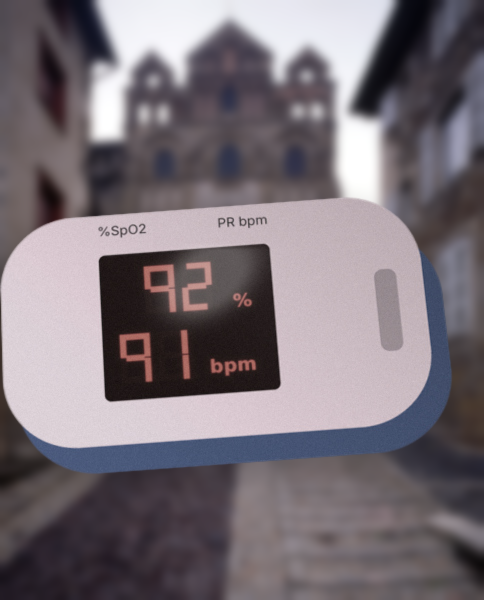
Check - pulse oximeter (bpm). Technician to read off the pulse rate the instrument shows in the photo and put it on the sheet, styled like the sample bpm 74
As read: bpm 91
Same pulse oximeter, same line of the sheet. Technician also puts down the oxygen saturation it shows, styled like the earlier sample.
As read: % 92
